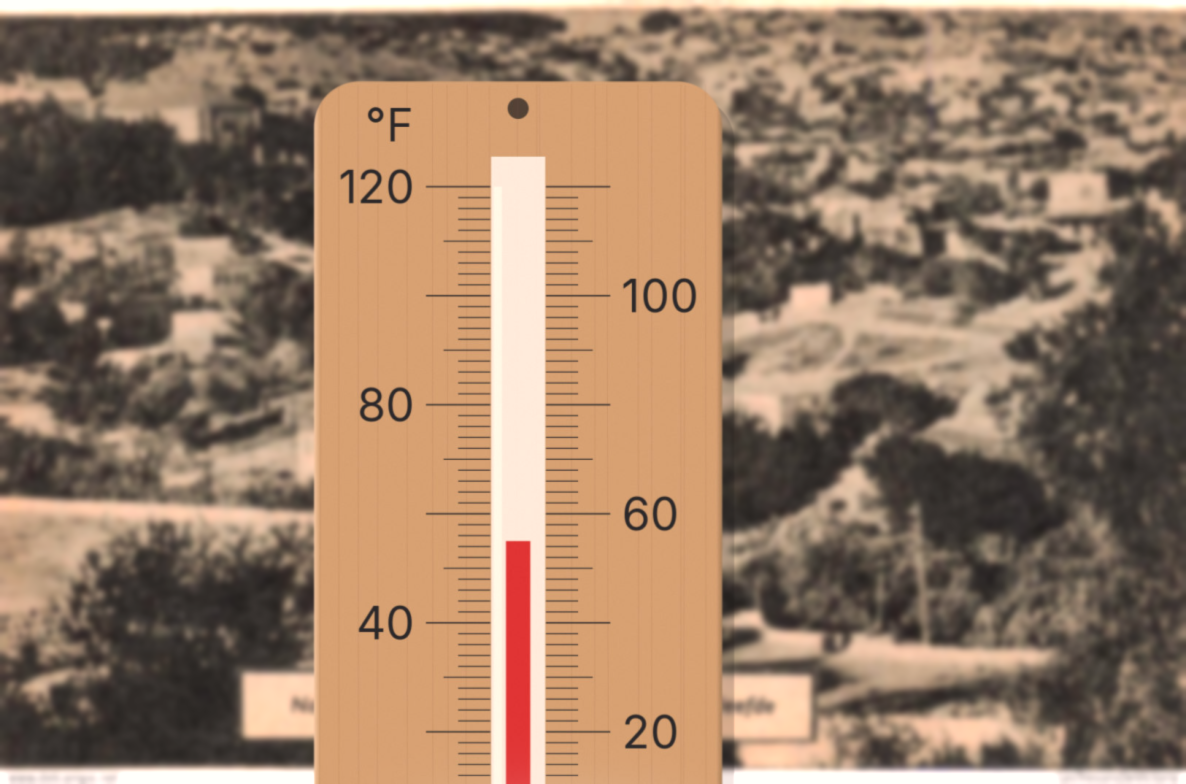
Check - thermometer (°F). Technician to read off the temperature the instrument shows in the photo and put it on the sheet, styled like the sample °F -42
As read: °F 55
